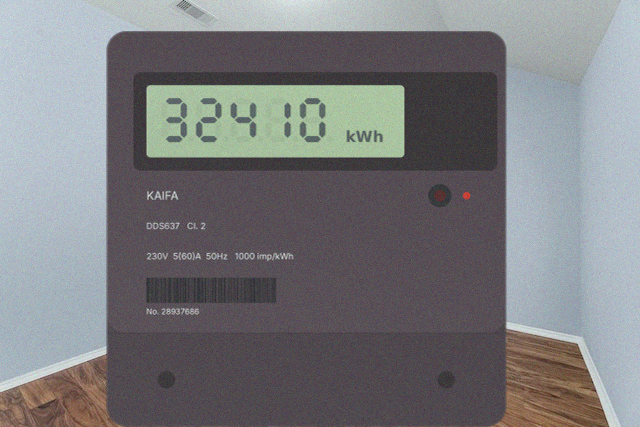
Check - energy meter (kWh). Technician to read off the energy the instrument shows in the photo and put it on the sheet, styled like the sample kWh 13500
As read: kWh 32410
